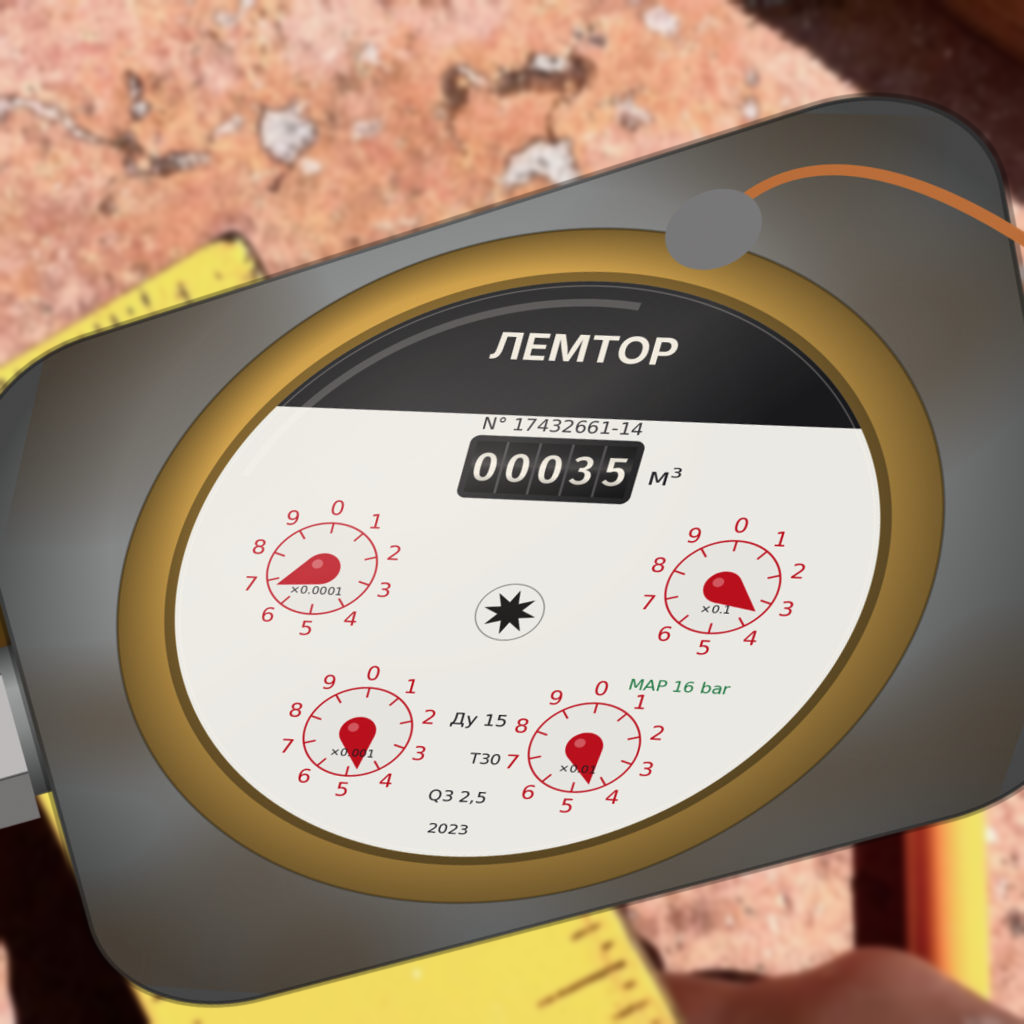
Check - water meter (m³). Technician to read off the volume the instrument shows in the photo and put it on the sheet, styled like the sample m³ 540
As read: m³ 35.3446
